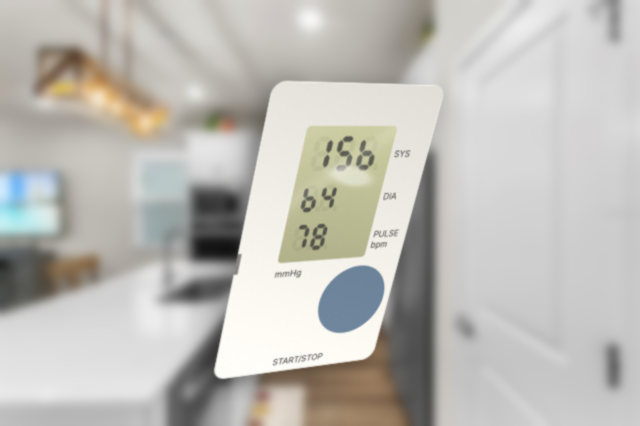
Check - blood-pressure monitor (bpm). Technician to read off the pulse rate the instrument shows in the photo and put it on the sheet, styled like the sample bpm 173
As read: bpm 78
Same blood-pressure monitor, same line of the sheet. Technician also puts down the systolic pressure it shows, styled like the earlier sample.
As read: mmHg 156
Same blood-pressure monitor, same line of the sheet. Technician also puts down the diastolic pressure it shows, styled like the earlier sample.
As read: mmHg 64
